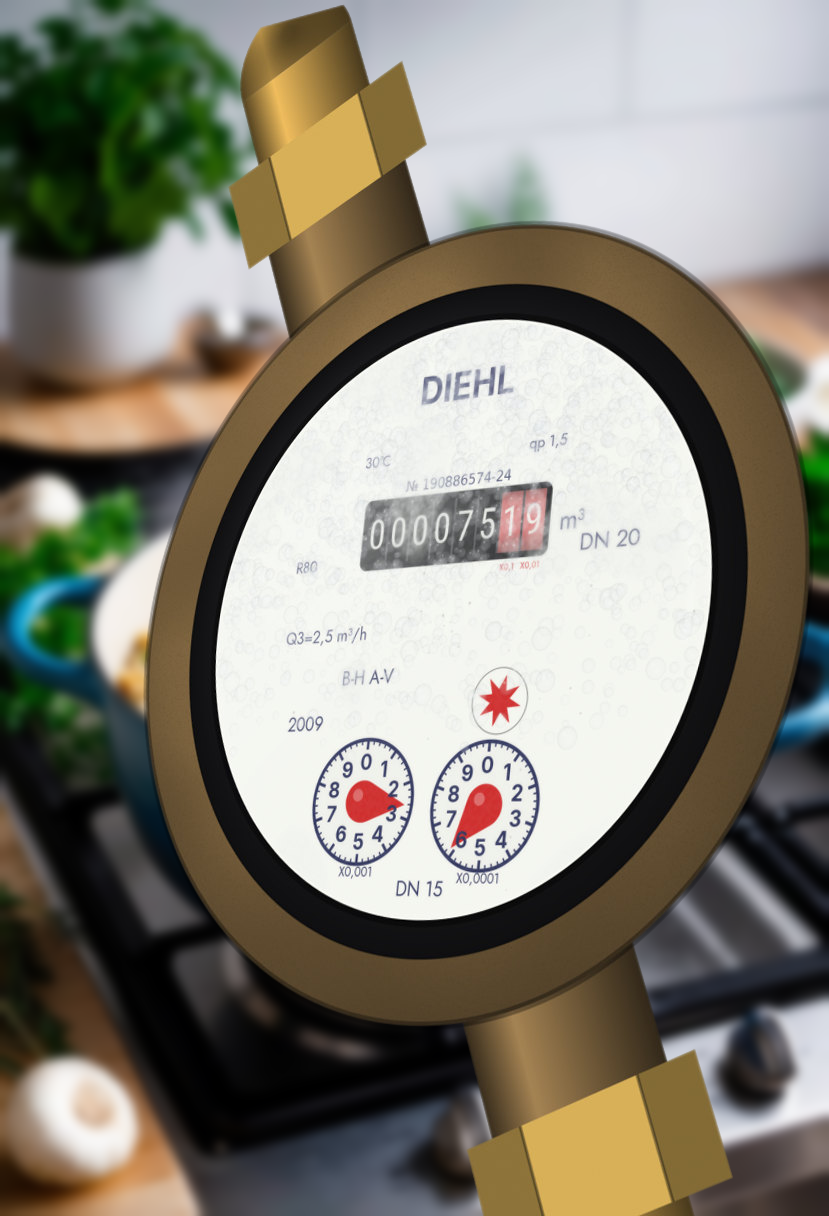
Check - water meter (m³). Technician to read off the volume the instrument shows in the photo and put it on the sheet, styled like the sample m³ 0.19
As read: m³ 75.1926
